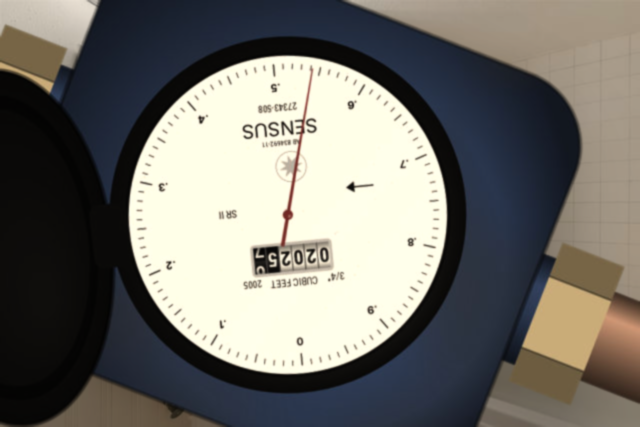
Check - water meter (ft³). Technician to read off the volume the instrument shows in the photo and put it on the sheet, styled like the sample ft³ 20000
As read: ft³ 20256.54
